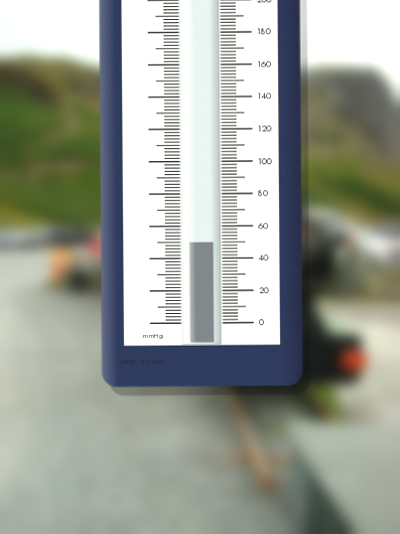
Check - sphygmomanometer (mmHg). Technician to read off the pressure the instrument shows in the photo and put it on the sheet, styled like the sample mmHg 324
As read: mmHg 50
